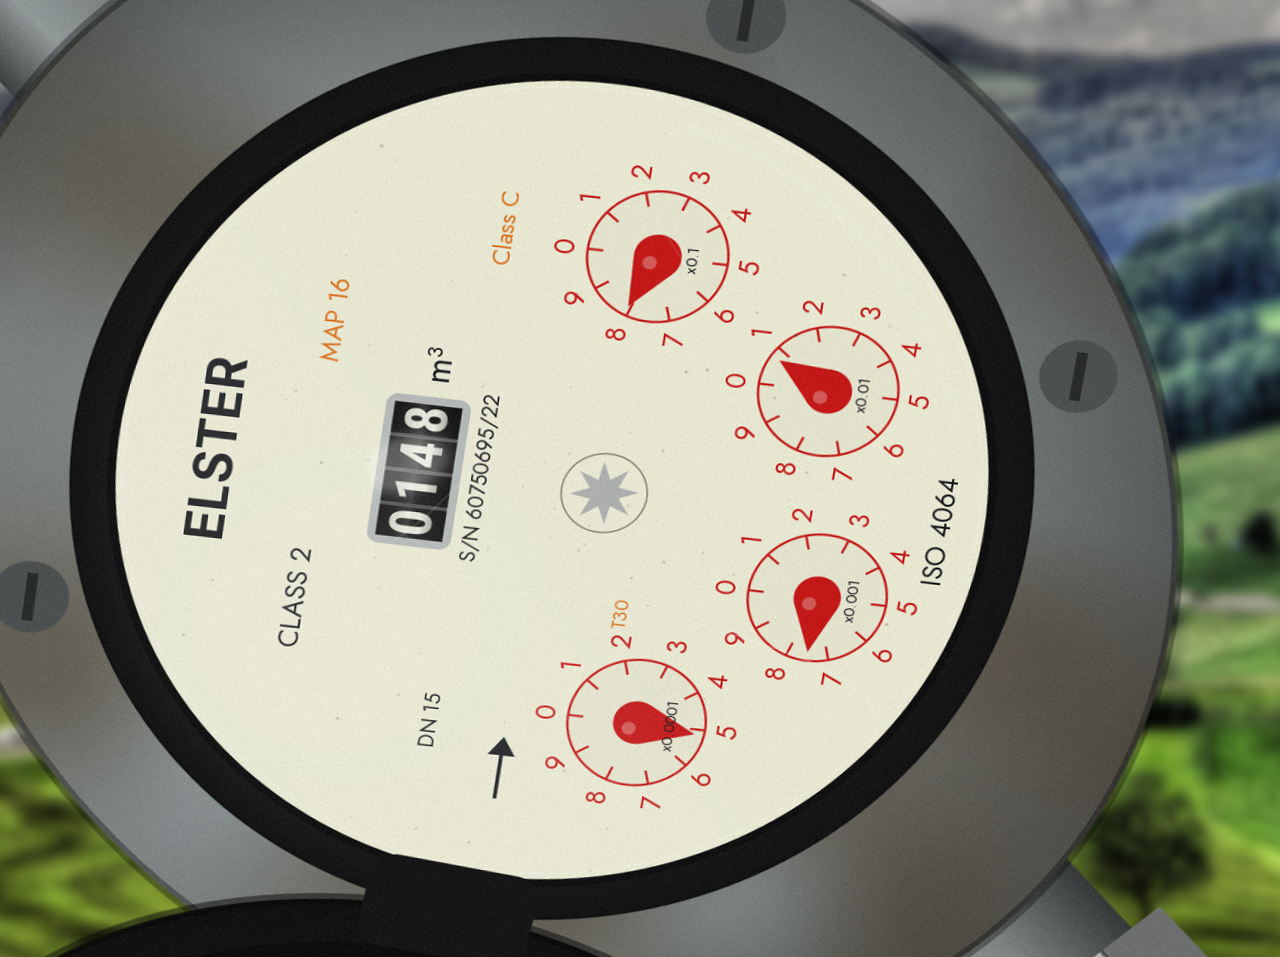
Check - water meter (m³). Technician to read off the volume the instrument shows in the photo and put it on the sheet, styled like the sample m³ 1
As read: m³ 148.8075
